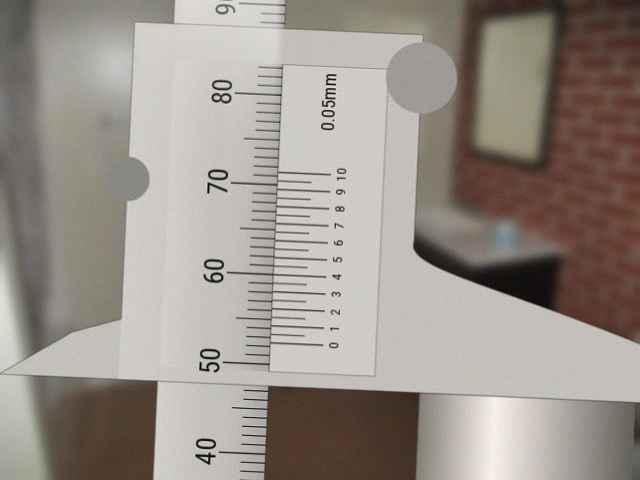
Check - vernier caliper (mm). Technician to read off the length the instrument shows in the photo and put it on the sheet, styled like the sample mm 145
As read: mm 52.4
